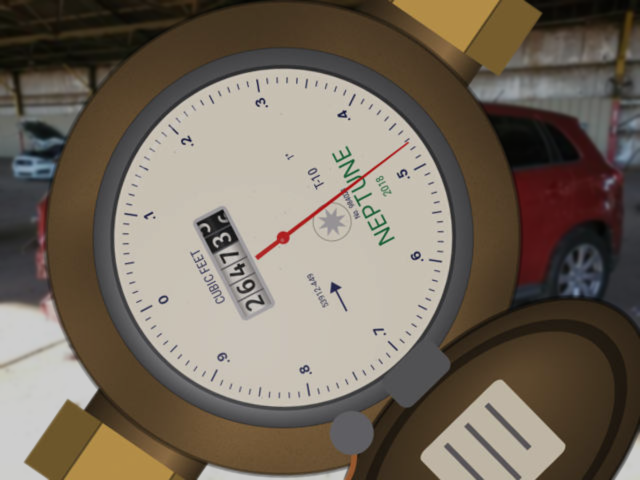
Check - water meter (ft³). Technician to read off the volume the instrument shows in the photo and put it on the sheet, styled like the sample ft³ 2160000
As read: ft³ 264735.47
